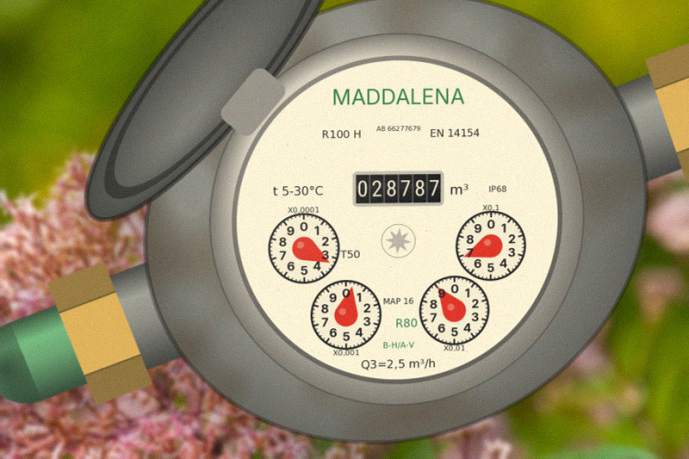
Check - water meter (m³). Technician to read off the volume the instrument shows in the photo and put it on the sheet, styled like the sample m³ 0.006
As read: m³ 28787.6903
